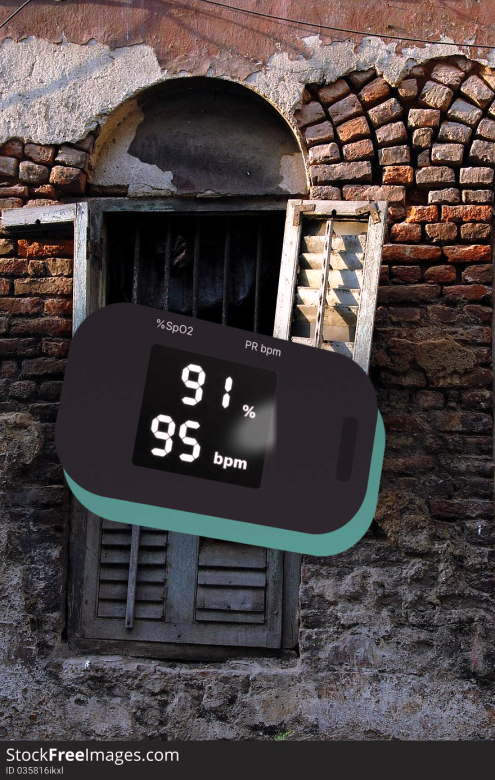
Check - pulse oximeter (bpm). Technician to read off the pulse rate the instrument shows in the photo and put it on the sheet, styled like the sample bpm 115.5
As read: bpm 95
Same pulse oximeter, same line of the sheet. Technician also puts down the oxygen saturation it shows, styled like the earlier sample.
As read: % 91
